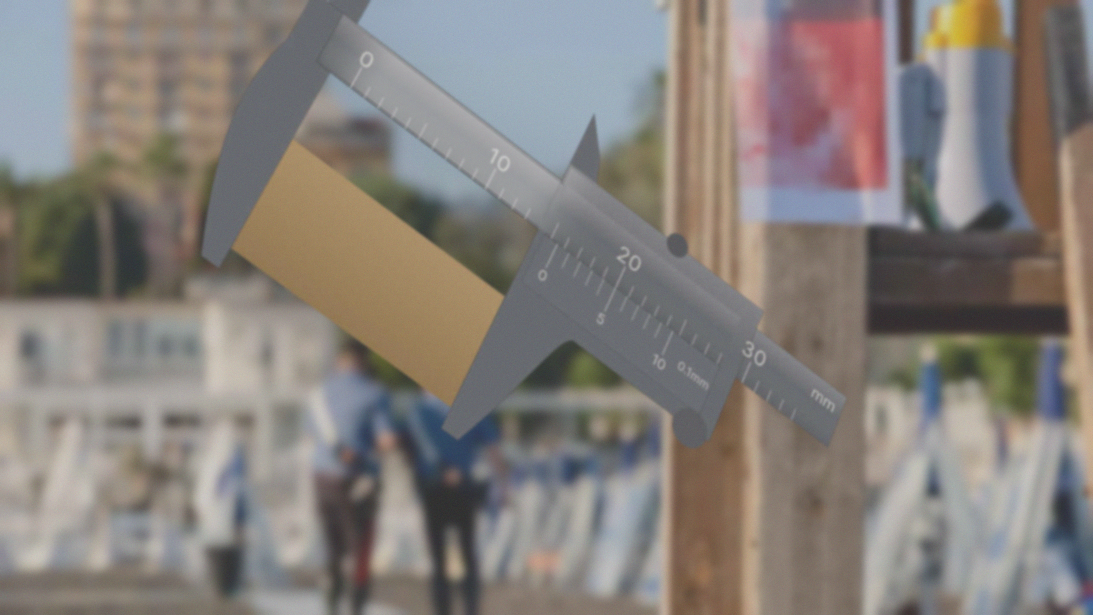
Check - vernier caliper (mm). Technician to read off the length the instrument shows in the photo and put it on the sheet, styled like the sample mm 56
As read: mm 15.5
